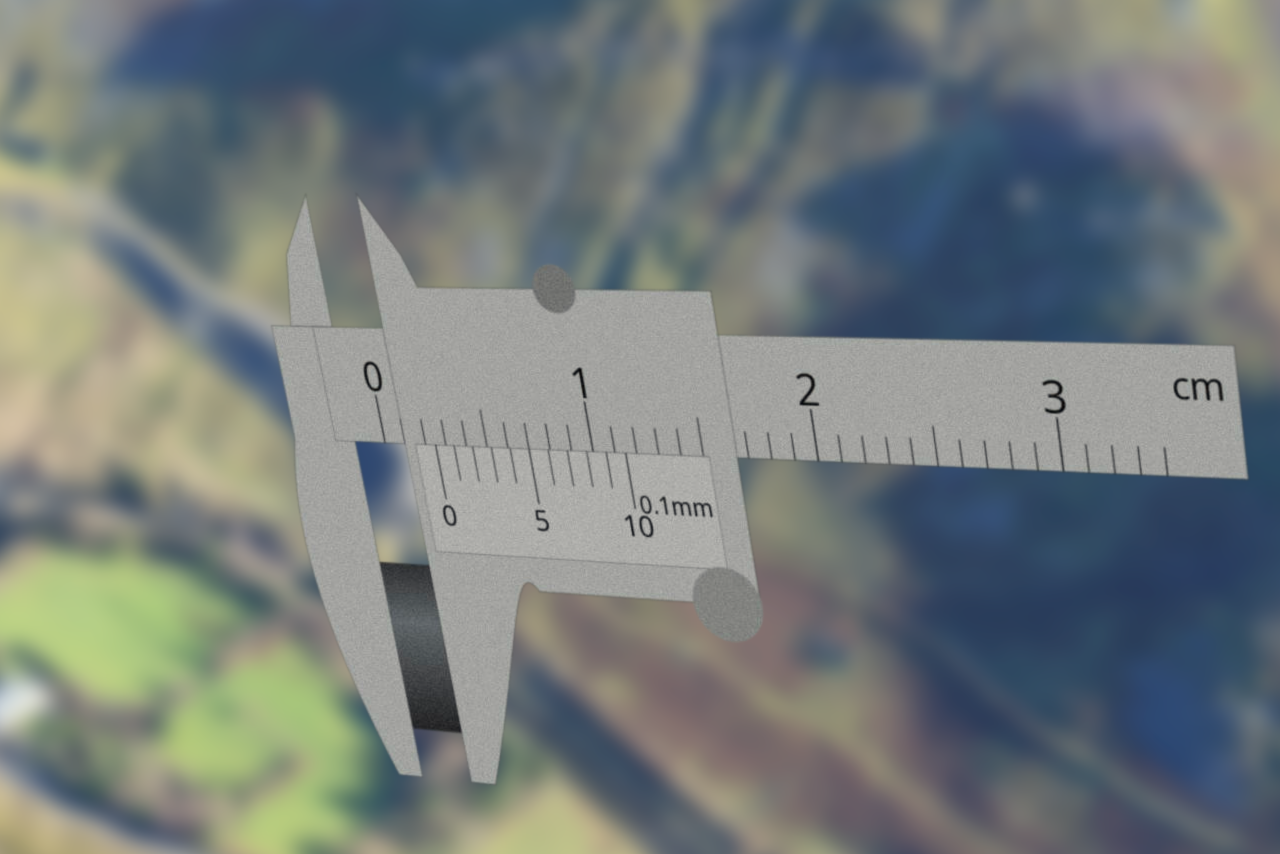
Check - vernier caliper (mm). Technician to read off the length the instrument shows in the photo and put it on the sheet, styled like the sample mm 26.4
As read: mm 2.5
